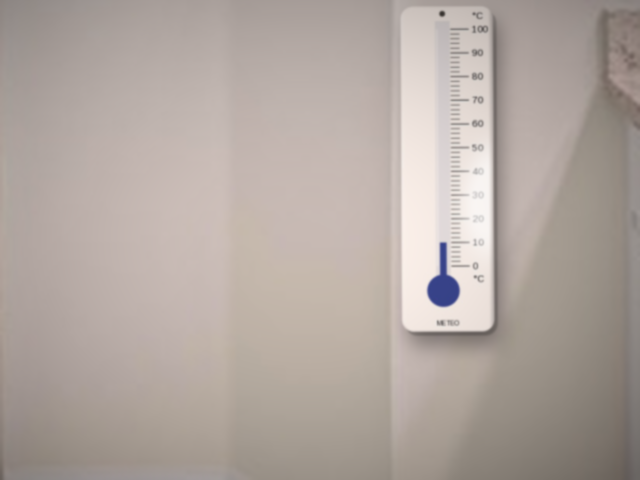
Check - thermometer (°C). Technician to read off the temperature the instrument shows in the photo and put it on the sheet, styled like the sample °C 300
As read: °C 10
